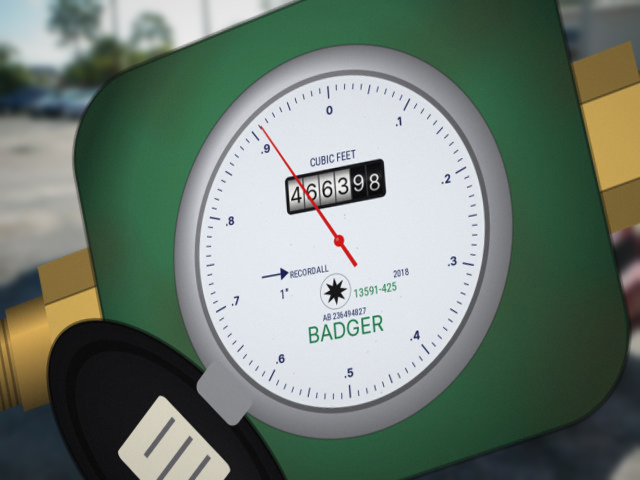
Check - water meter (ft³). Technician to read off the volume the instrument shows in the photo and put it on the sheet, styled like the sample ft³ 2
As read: ft³ 466397.91
